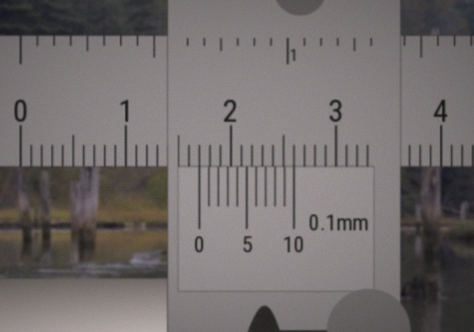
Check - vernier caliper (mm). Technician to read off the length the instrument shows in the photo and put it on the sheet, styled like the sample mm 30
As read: mm 17.0
